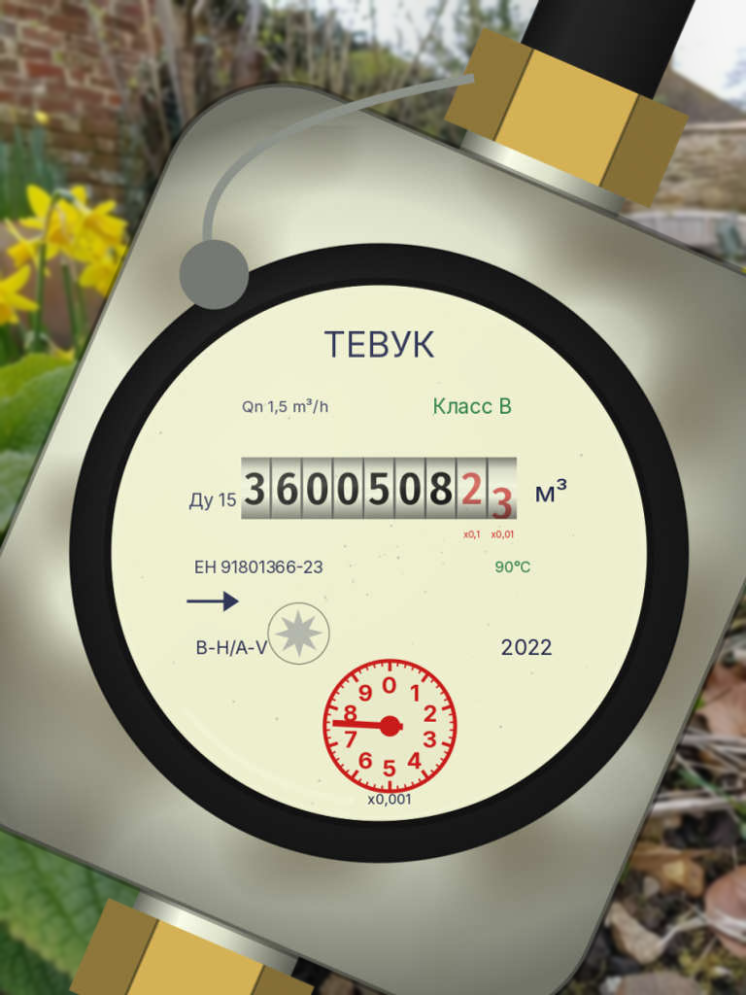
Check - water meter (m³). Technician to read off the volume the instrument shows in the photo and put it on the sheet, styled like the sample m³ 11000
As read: m³ 3600508.227
